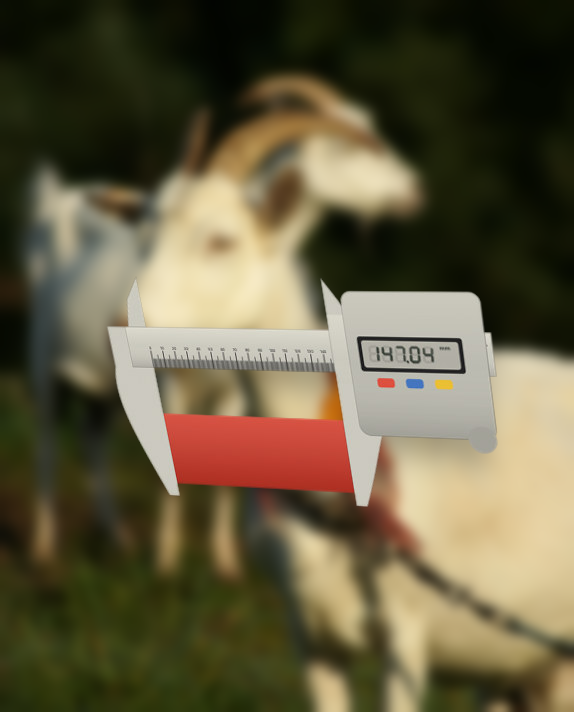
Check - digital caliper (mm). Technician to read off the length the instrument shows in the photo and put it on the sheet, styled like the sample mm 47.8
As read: mm 147.04
